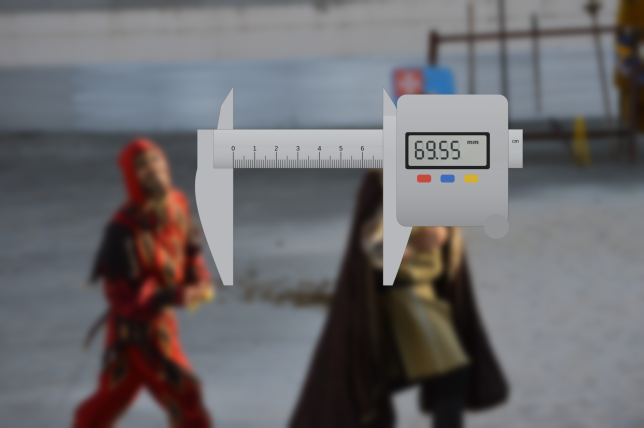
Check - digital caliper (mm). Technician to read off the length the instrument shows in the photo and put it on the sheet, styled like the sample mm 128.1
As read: mm 69.55
